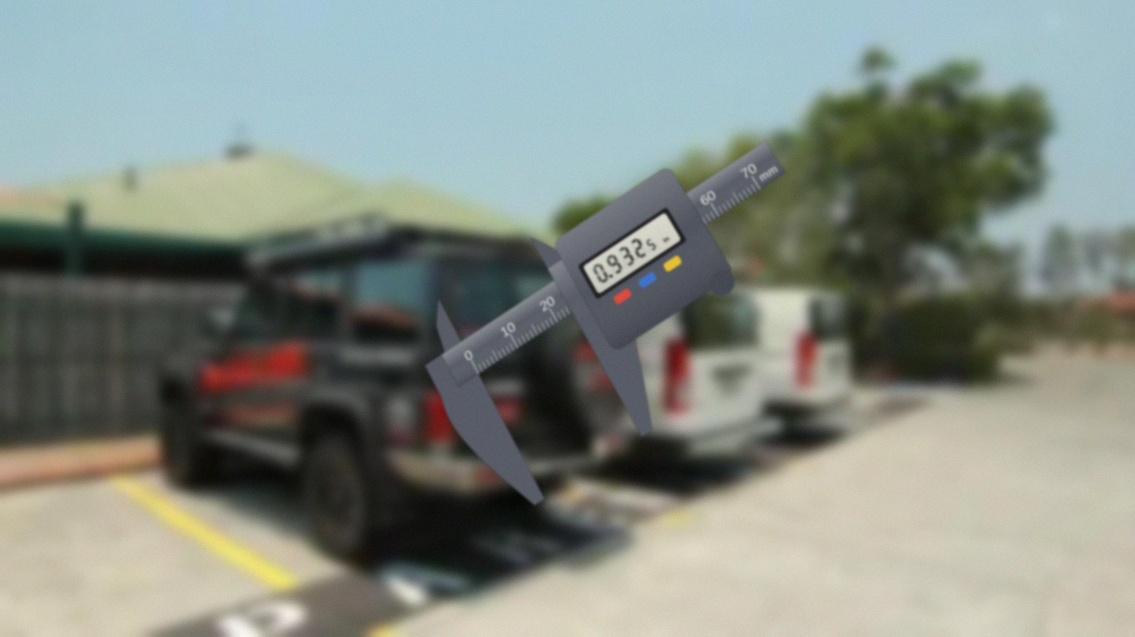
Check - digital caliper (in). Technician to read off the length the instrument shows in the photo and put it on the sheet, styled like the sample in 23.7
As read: in 0.9325
